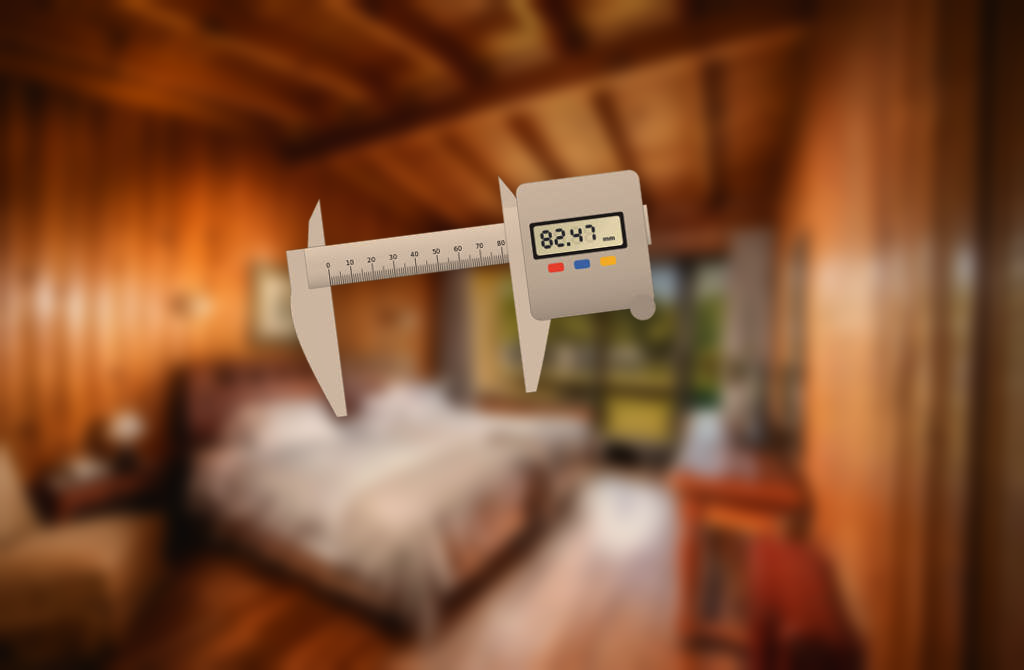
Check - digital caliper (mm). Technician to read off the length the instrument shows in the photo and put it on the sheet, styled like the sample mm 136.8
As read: mm 82.47
